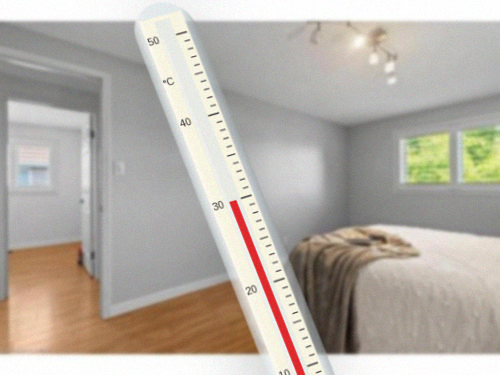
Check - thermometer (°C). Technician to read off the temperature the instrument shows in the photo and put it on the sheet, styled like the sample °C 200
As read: °C 30
